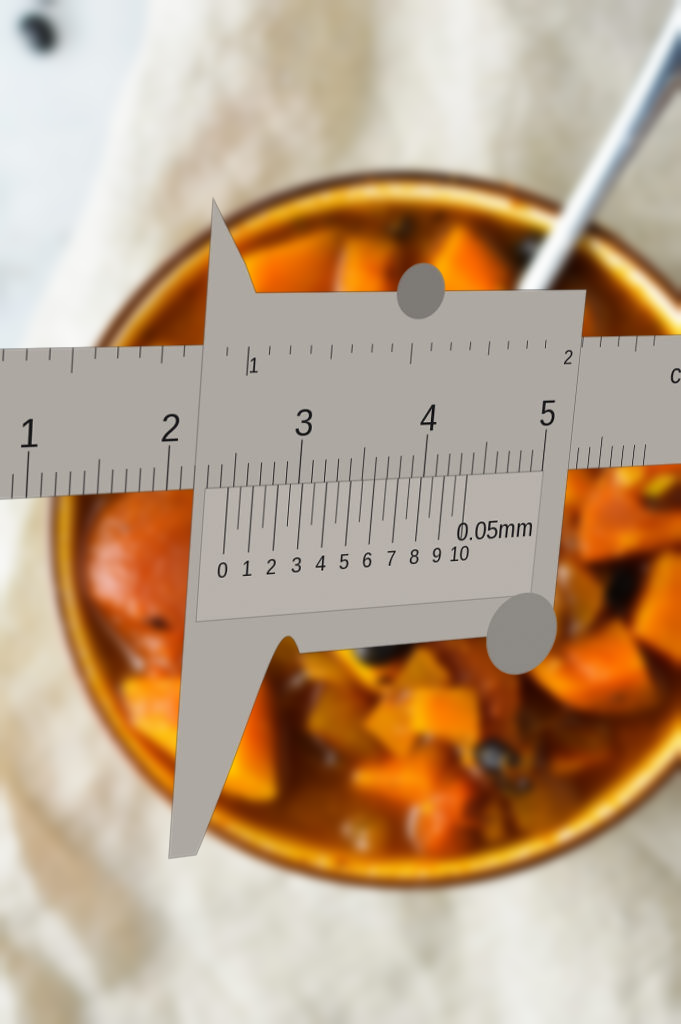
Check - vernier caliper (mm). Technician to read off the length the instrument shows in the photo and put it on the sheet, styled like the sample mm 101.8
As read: mm 24.6
